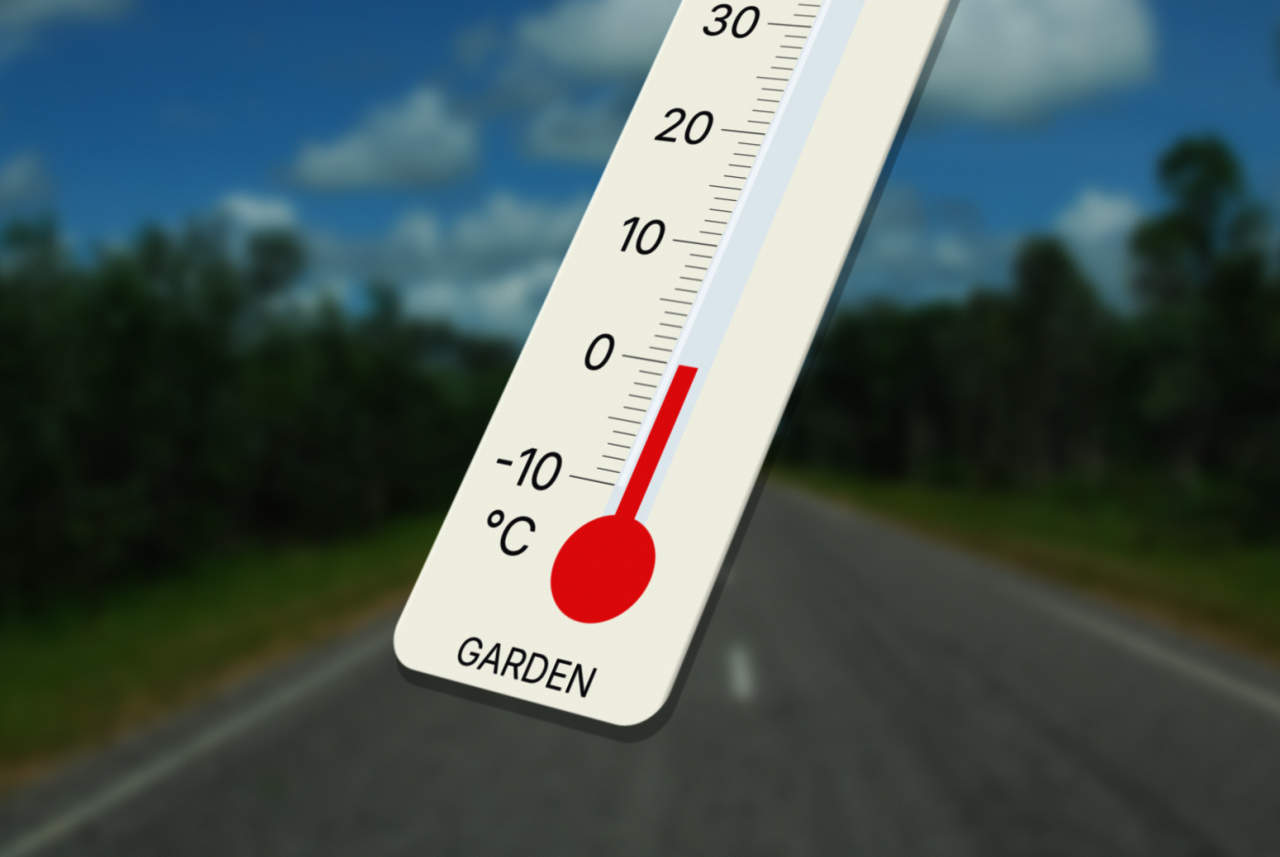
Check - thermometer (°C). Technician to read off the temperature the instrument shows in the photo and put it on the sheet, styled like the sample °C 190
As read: °C 0
